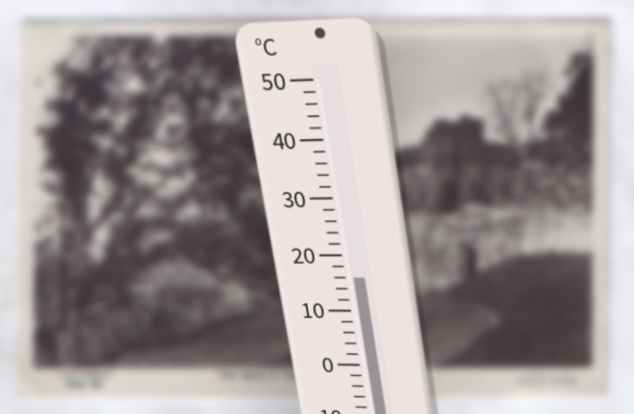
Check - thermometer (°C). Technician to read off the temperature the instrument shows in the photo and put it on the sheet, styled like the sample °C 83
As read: °C 16
